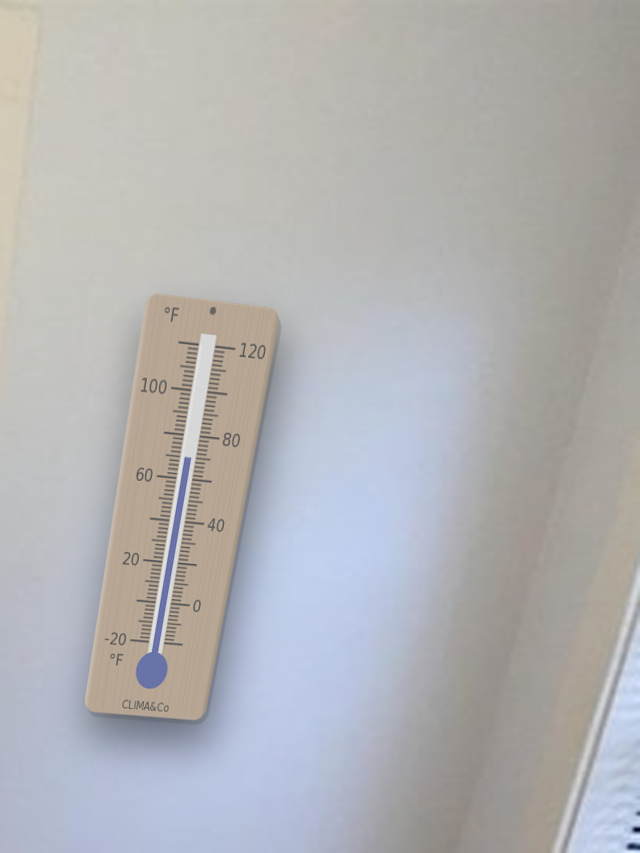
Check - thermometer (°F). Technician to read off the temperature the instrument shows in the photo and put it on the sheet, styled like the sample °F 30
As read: °F 70
